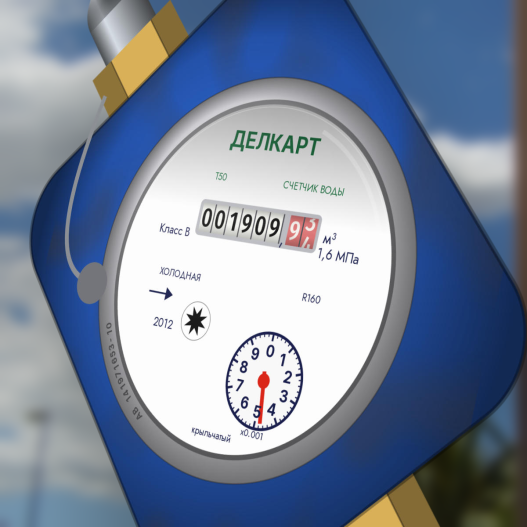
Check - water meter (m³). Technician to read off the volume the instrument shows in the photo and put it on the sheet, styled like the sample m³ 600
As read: m³ 1909.934
